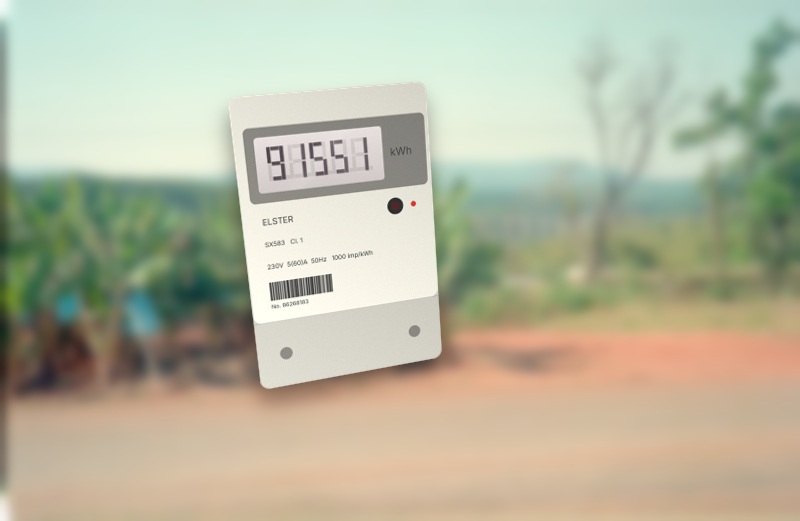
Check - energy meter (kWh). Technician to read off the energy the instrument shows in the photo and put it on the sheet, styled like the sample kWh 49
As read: kWh 91551
